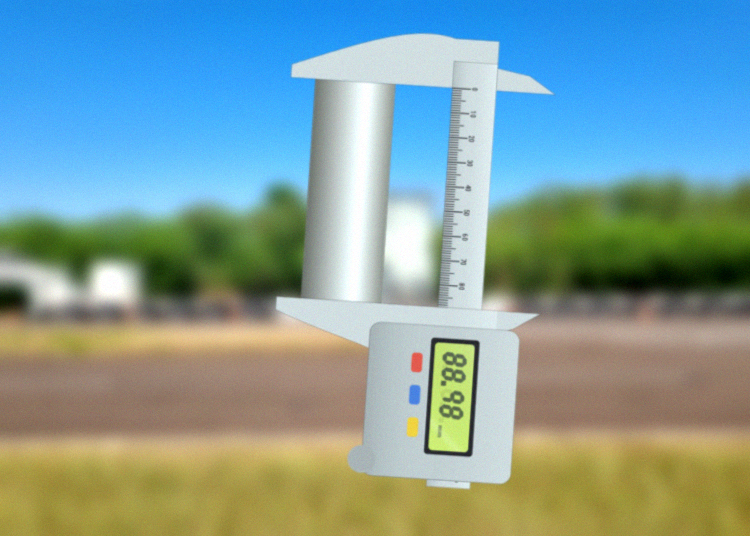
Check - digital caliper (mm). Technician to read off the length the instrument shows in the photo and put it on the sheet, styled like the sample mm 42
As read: mm 88.98
